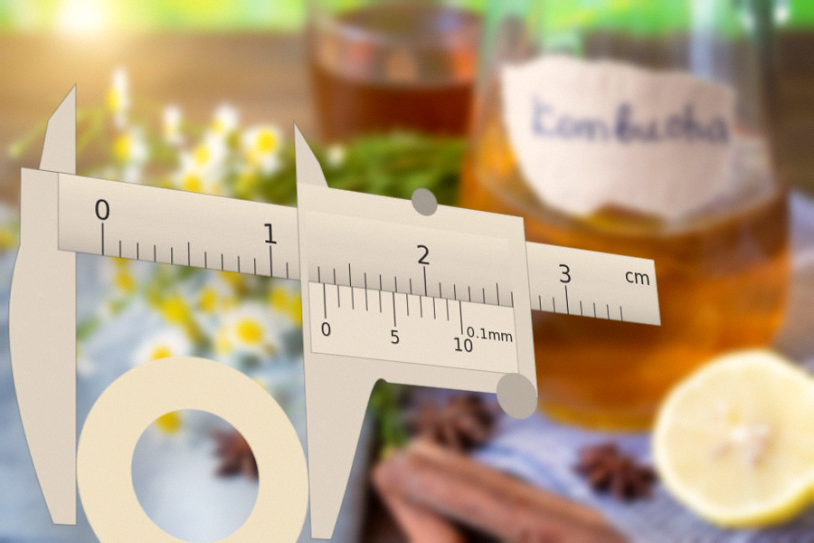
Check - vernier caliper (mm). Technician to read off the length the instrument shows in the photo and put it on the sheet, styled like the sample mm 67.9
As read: mm 13.3
